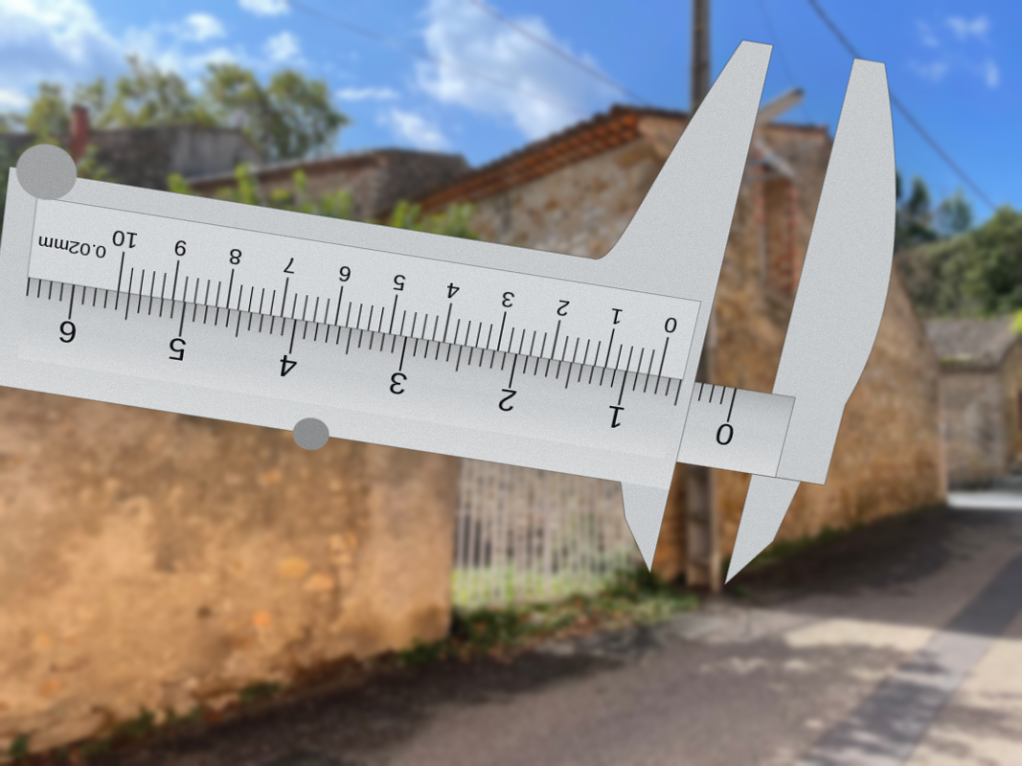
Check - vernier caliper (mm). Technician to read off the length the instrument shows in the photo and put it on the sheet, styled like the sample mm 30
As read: mm 7.0
